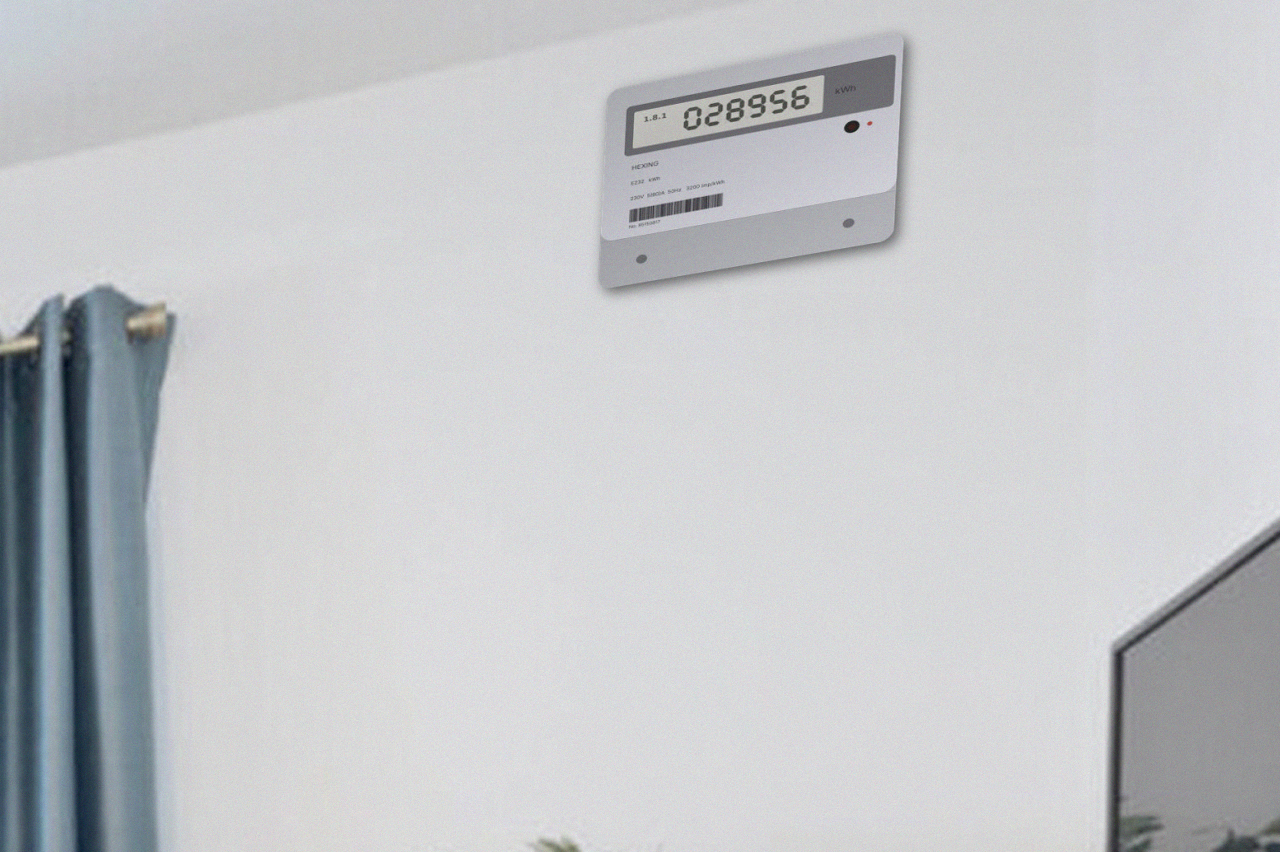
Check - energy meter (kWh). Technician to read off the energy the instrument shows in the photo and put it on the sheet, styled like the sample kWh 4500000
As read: kWh 28956
